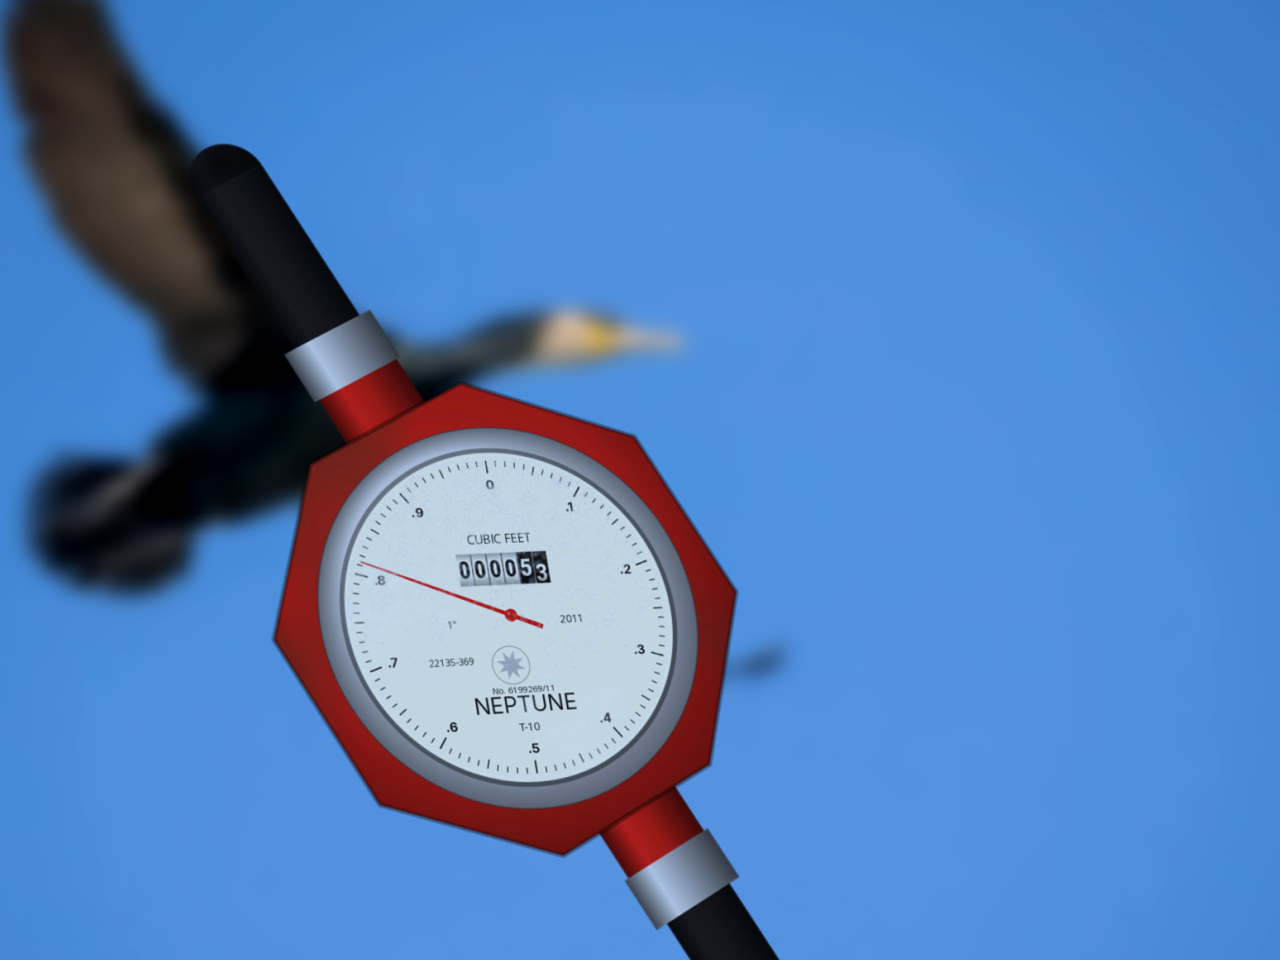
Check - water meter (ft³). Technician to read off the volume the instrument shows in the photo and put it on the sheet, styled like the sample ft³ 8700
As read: ft³ 52.81
